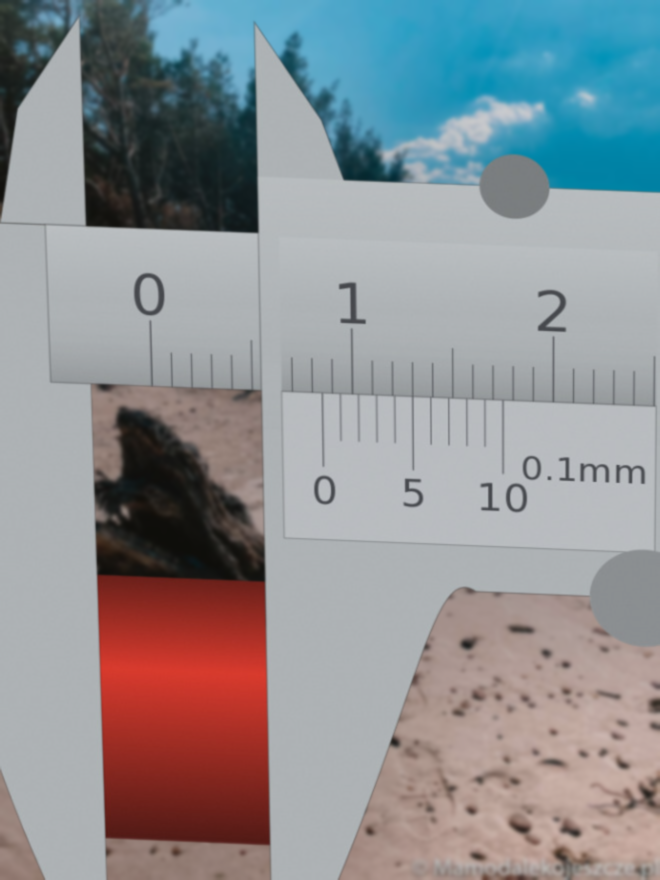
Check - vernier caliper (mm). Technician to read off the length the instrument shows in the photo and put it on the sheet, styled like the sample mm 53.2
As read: mm 8.5
